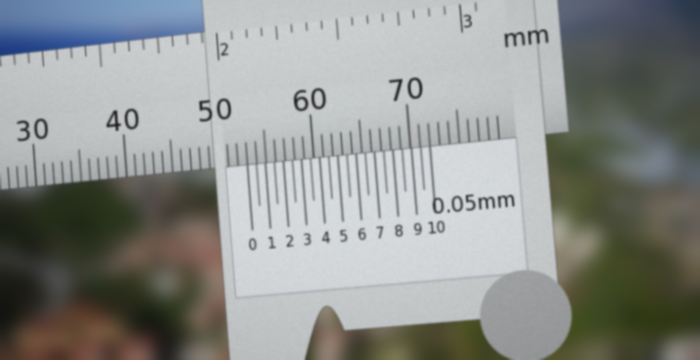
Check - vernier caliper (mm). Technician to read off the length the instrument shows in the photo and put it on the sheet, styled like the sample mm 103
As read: mm 53.0
